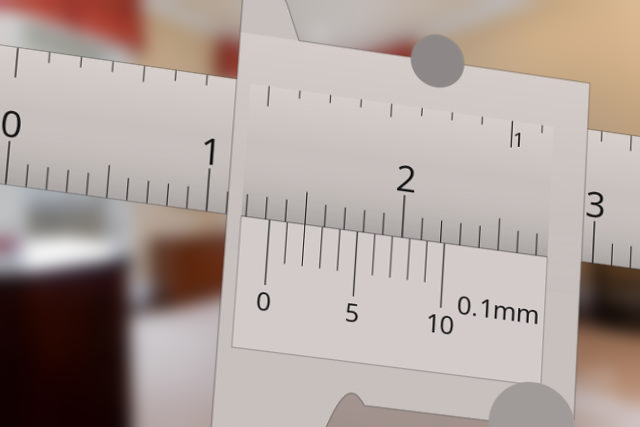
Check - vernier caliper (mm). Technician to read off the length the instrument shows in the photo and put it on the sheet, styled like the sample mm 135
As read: mm 13.2
